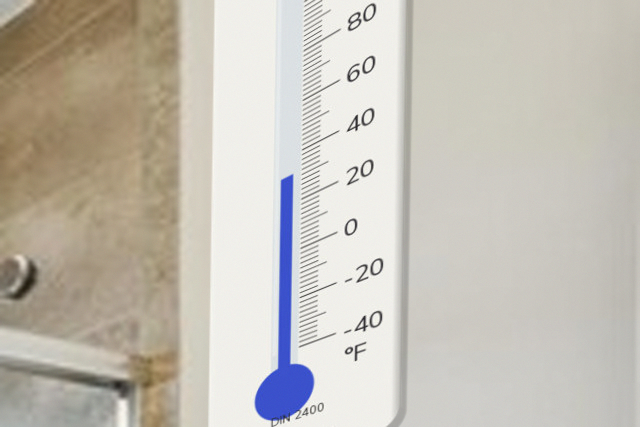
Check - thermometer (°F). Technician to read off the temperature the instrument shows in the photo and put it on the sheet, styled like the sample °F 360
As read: °F 32
